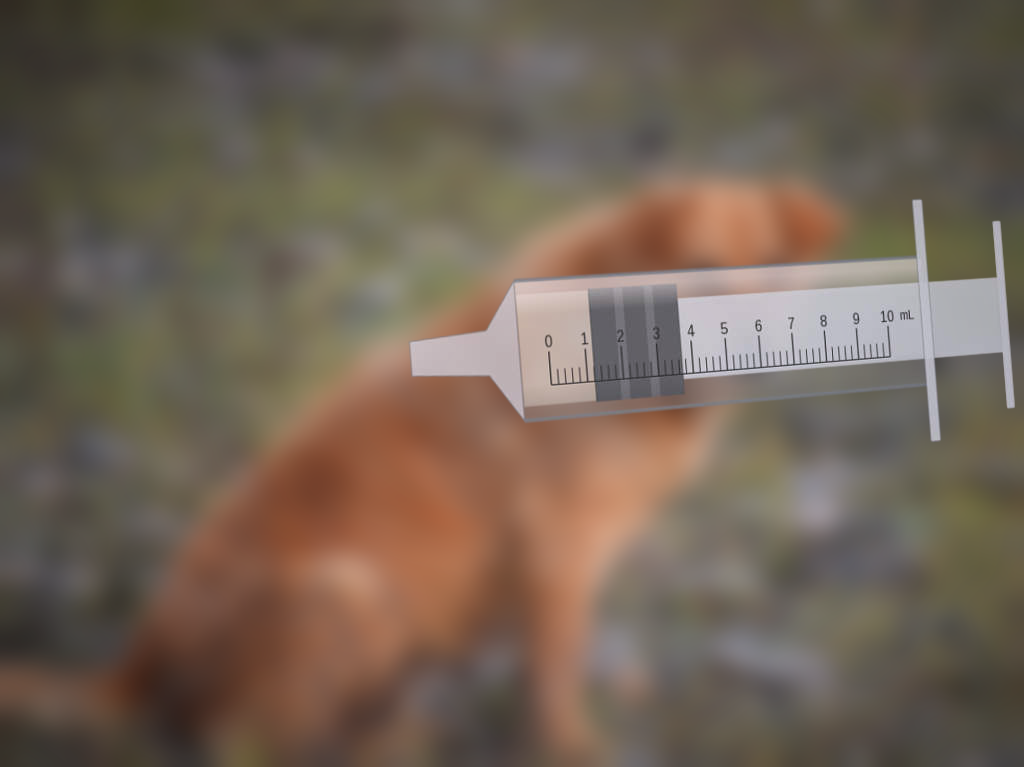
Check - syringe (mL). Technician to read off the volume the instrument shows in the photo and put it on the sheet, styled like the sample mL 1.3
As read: mL 1.2
